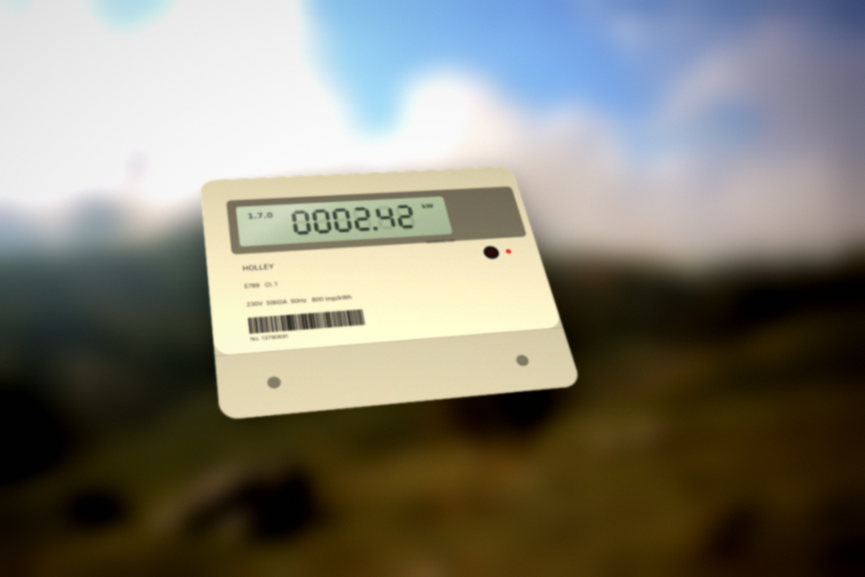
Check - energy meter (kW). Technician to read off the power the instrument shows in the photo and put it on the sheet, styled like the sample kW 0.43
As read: kW 2.42
